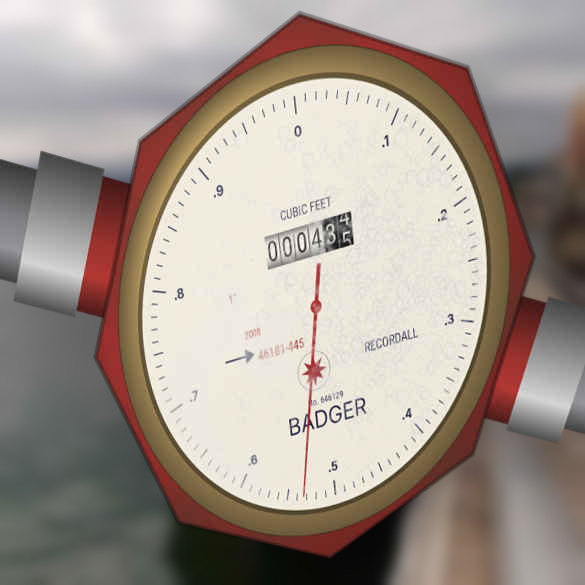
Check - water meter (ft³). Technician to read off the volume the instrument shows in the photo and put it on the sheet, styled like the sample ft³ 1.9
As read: ft³ 434.53
